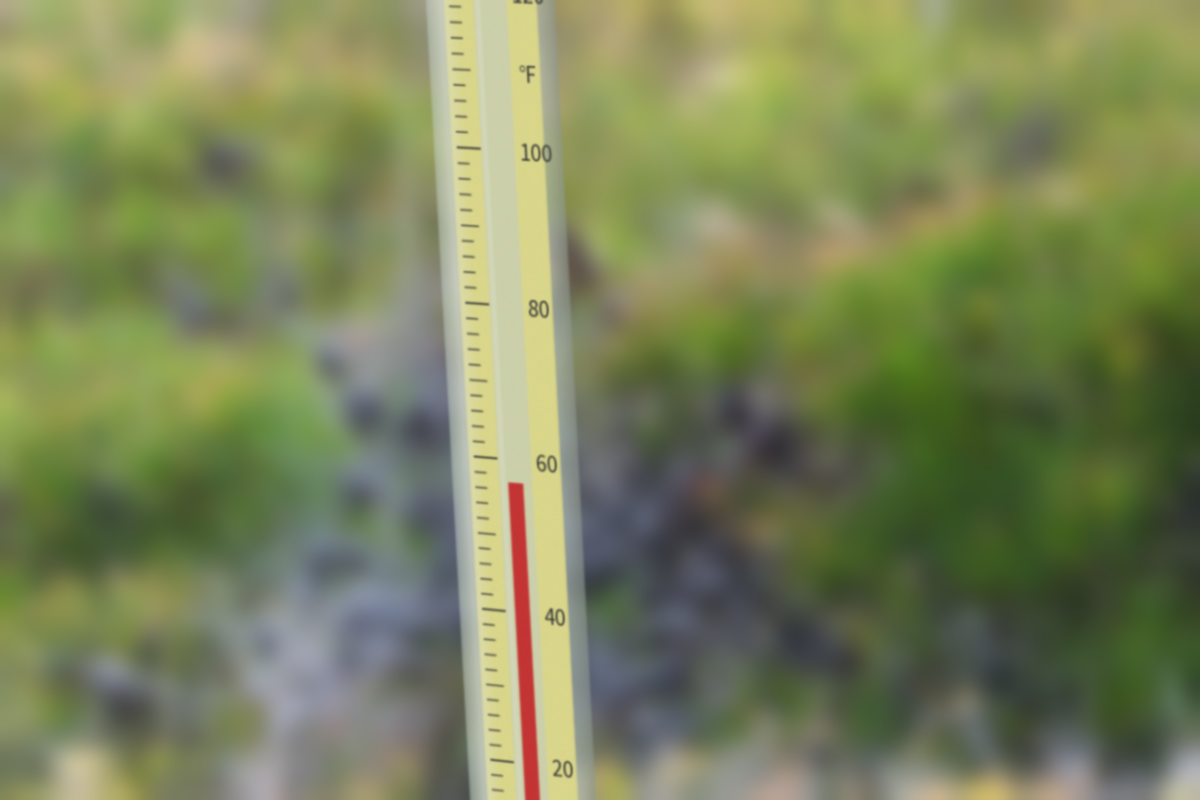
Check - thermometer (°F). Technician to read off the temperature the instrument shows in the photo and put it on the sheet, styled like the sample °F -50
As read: °F 57
